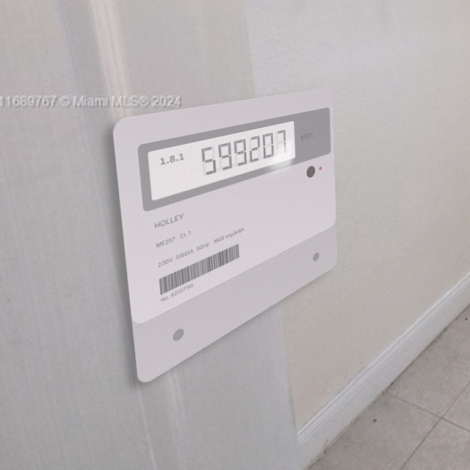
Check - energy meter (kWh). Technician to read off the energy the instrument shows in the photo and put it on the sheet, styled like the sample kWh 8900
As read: kWh 599207
